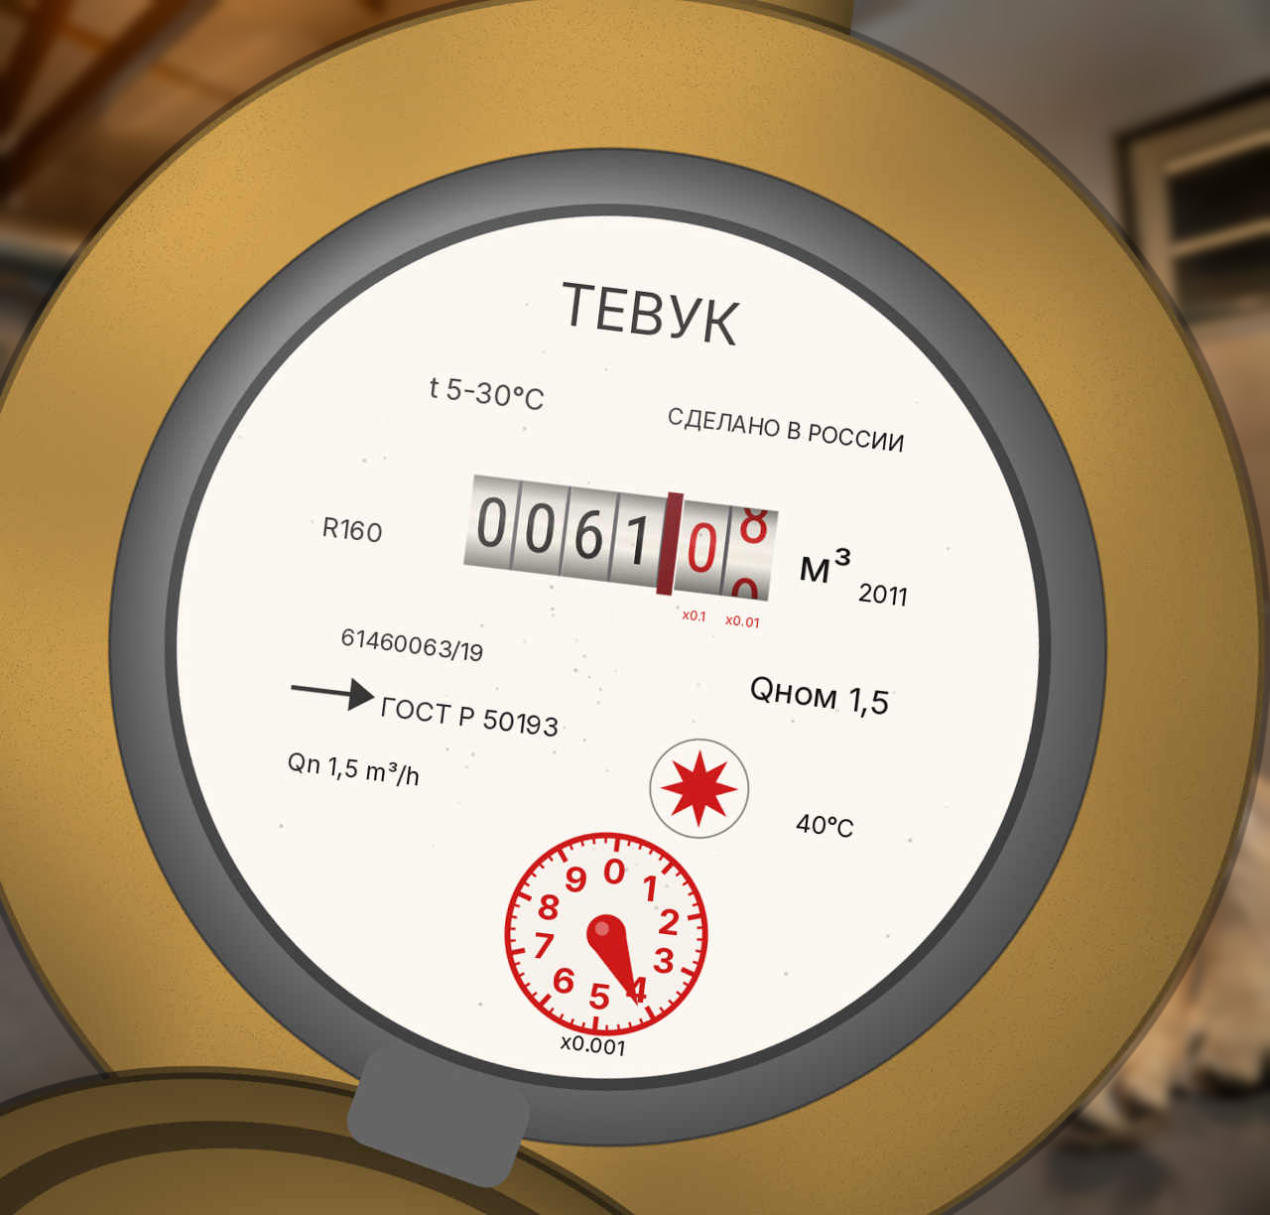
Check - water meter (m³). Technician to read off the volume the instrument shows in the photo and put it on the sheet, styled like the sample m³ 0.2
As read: m³ 61.084
